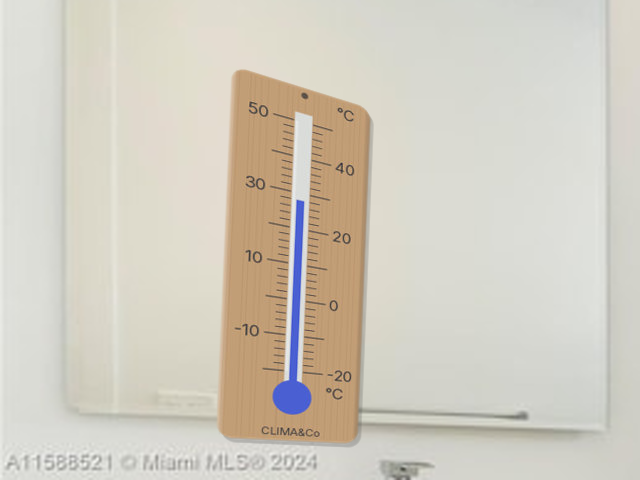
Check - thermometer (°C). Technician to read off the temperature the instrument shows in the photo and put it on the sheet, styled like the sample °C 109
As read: °C 28
